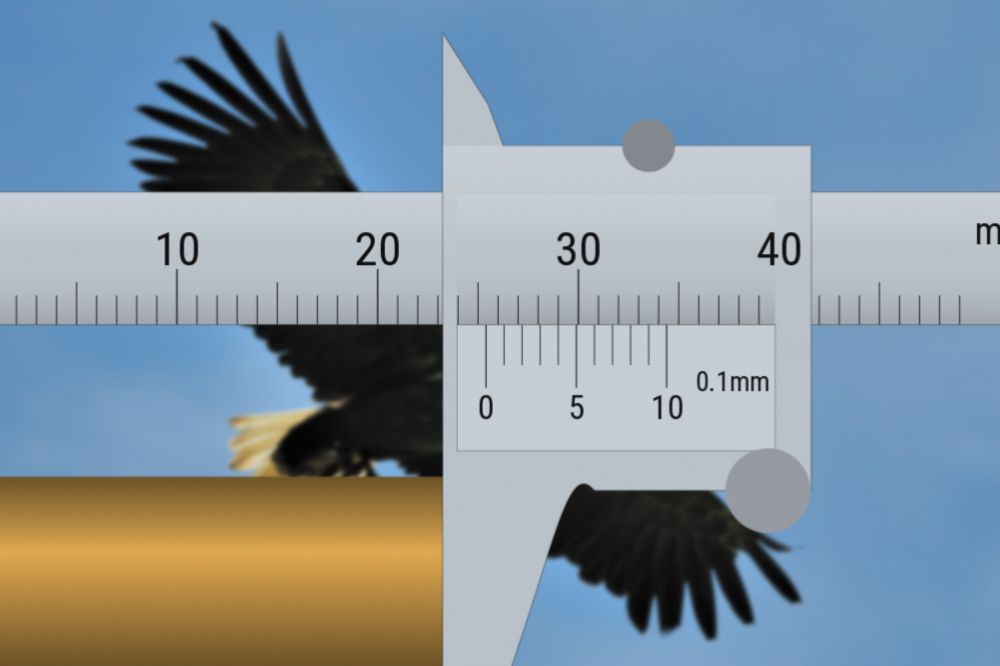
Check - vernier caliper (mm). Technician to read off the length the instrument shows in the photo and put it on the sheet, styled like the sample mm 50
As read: mm 25.4
